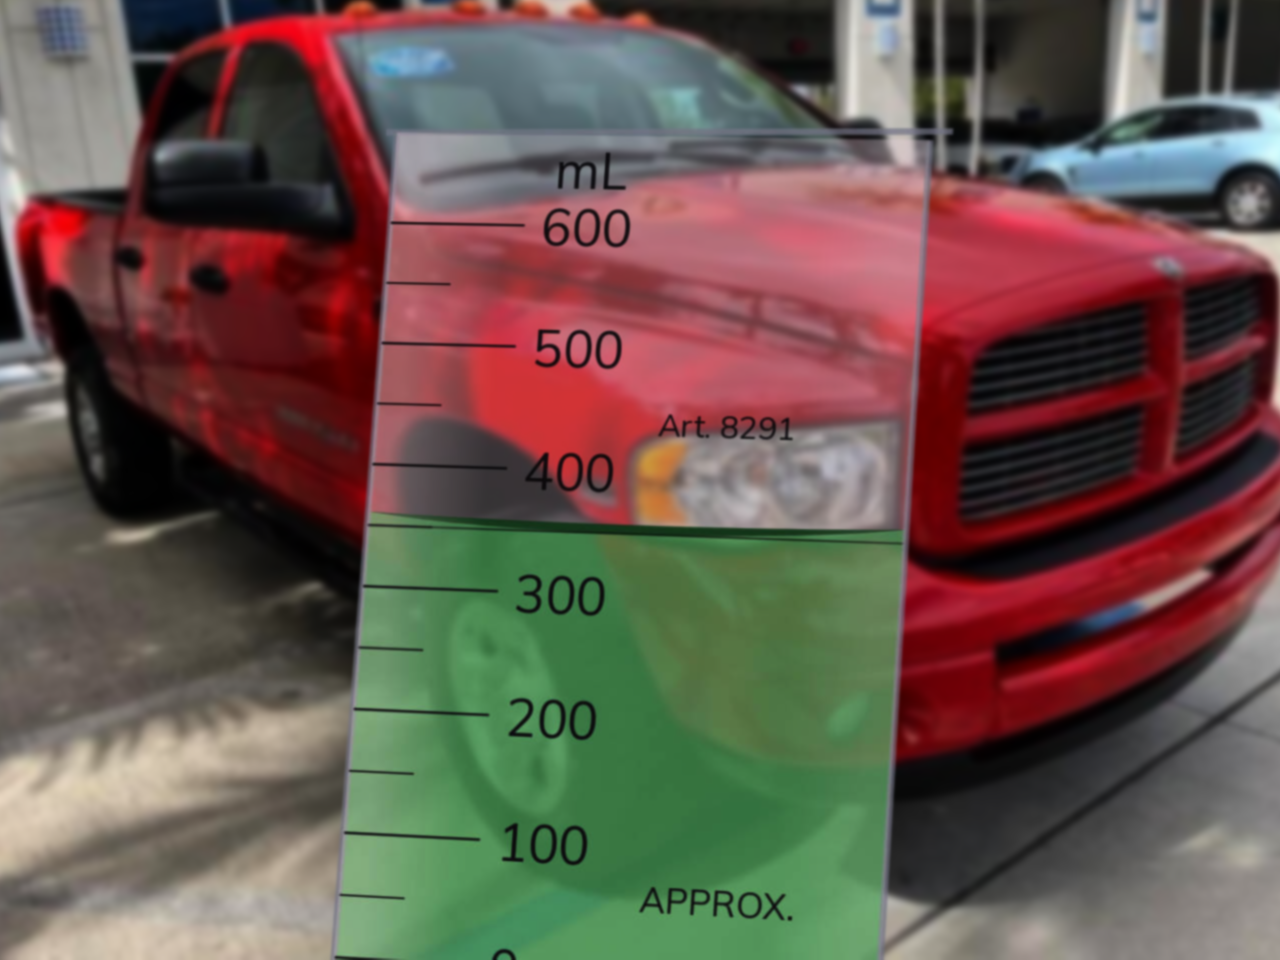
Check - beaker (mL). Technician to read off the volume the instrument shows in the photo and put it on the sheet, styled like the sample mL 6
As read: mL 350
